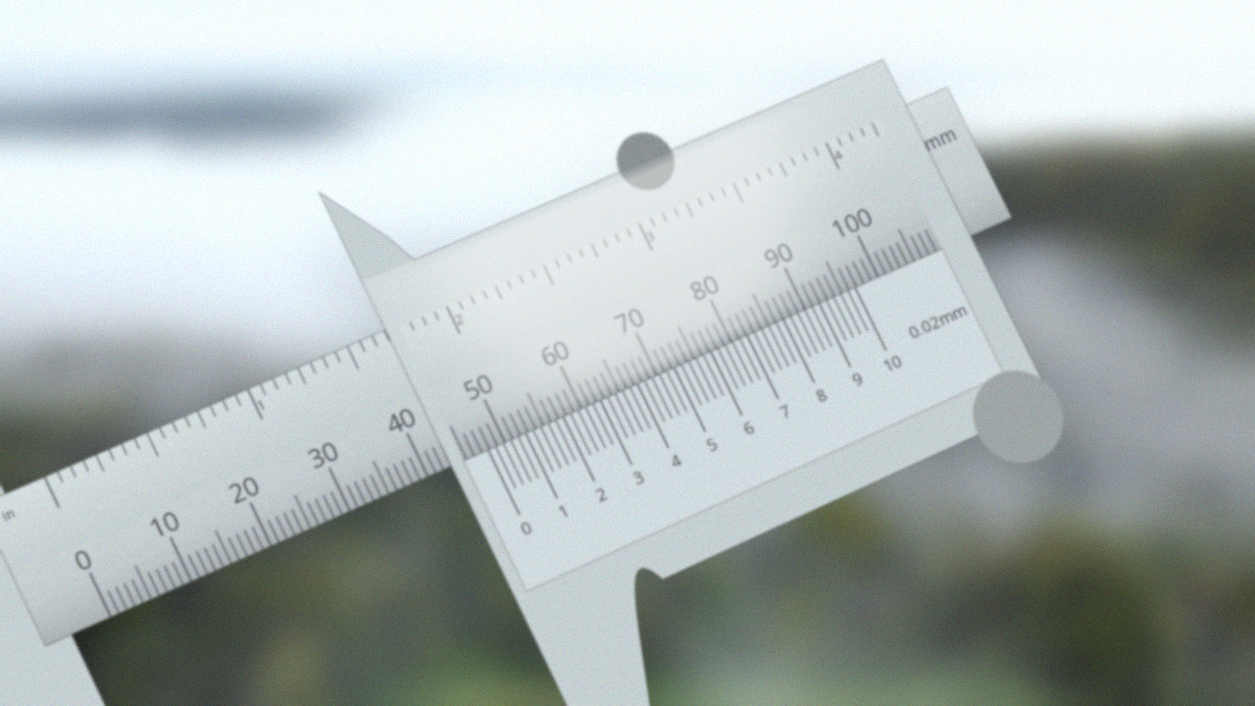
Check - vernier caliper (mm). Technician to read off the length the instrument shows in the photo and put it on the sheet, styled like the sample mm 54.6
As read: mm 47.8
